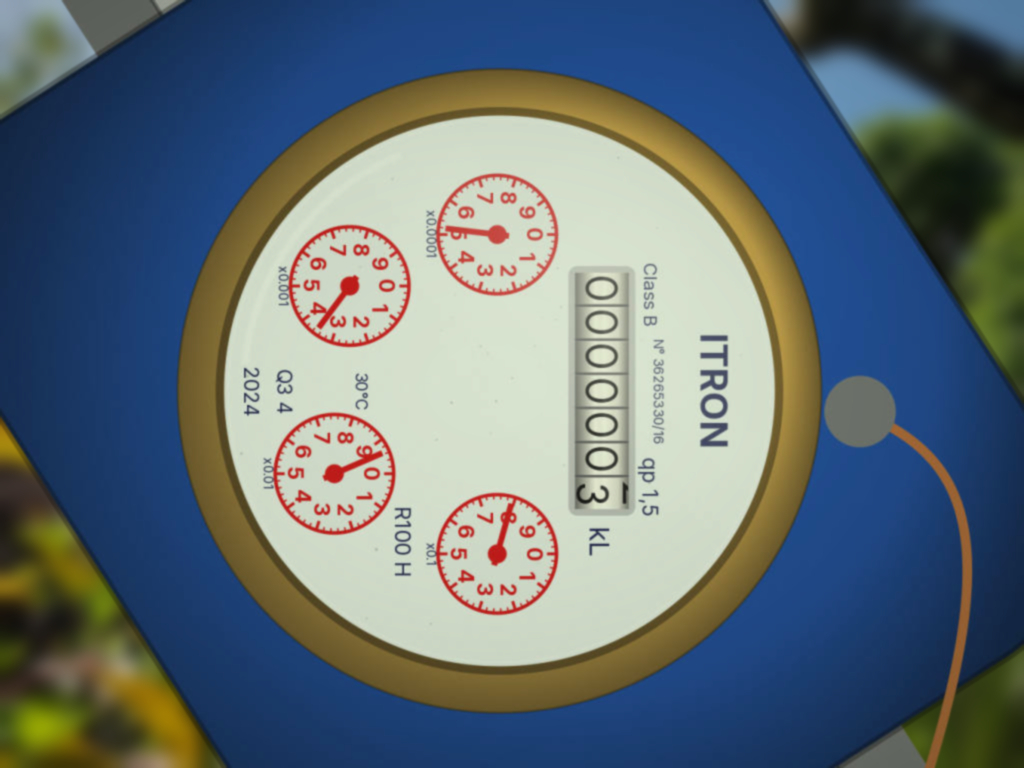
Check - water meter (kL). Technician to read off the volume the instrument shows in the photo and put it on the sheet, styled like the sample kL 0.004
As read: kL 2.7935
